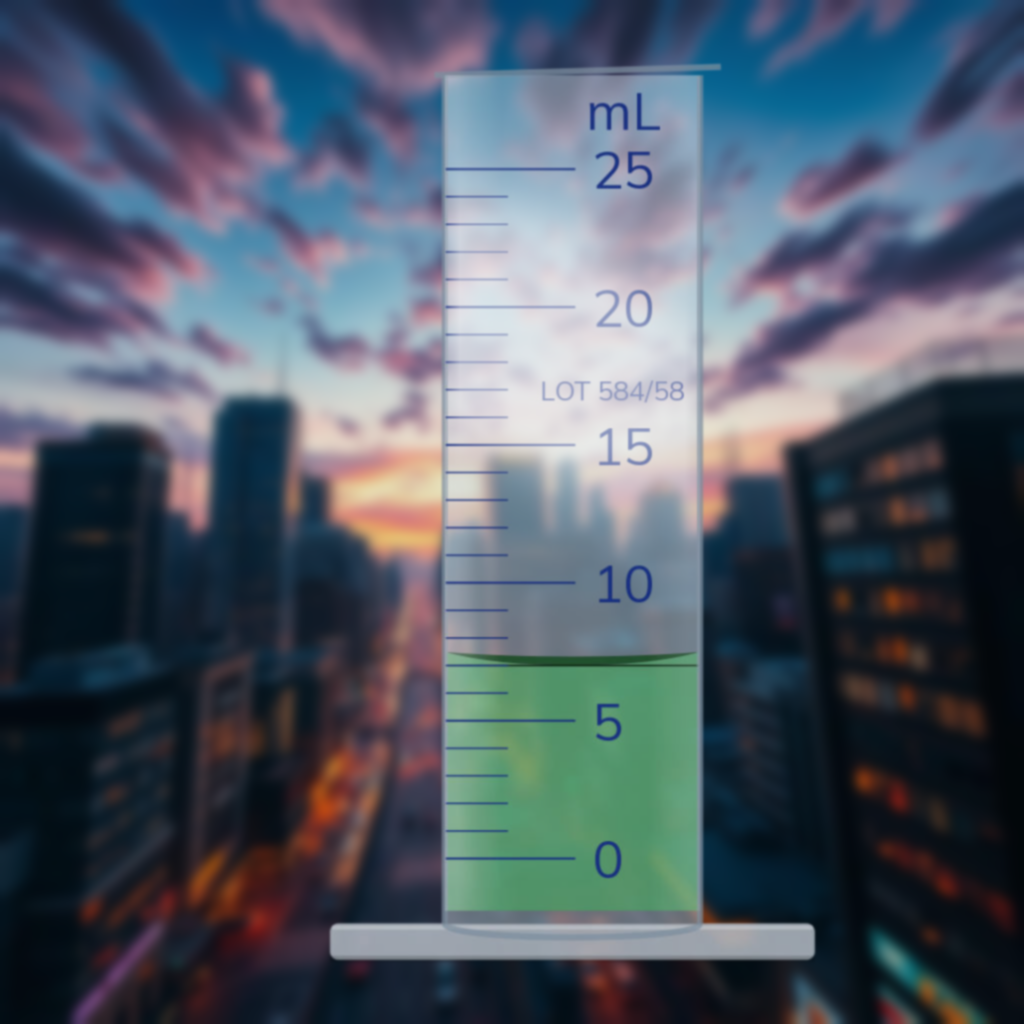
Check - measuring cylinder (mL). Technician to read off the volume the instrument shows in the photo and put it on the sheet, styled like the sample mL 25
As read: mL 7
